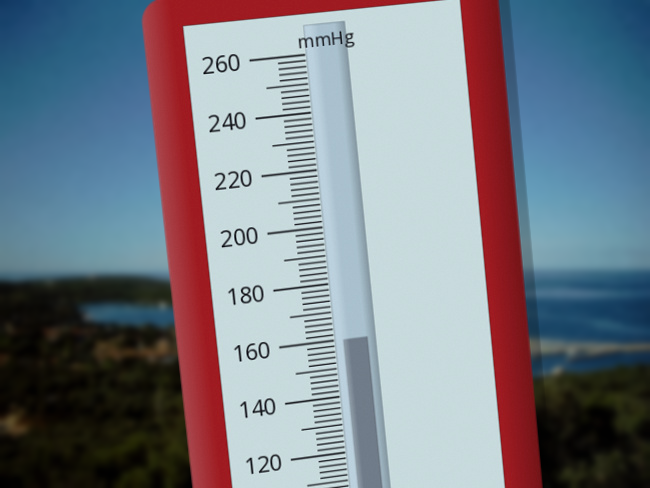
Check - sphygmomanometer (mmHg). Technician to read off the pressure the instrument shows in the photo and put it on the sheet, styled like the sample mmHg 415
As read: mmHg 160
